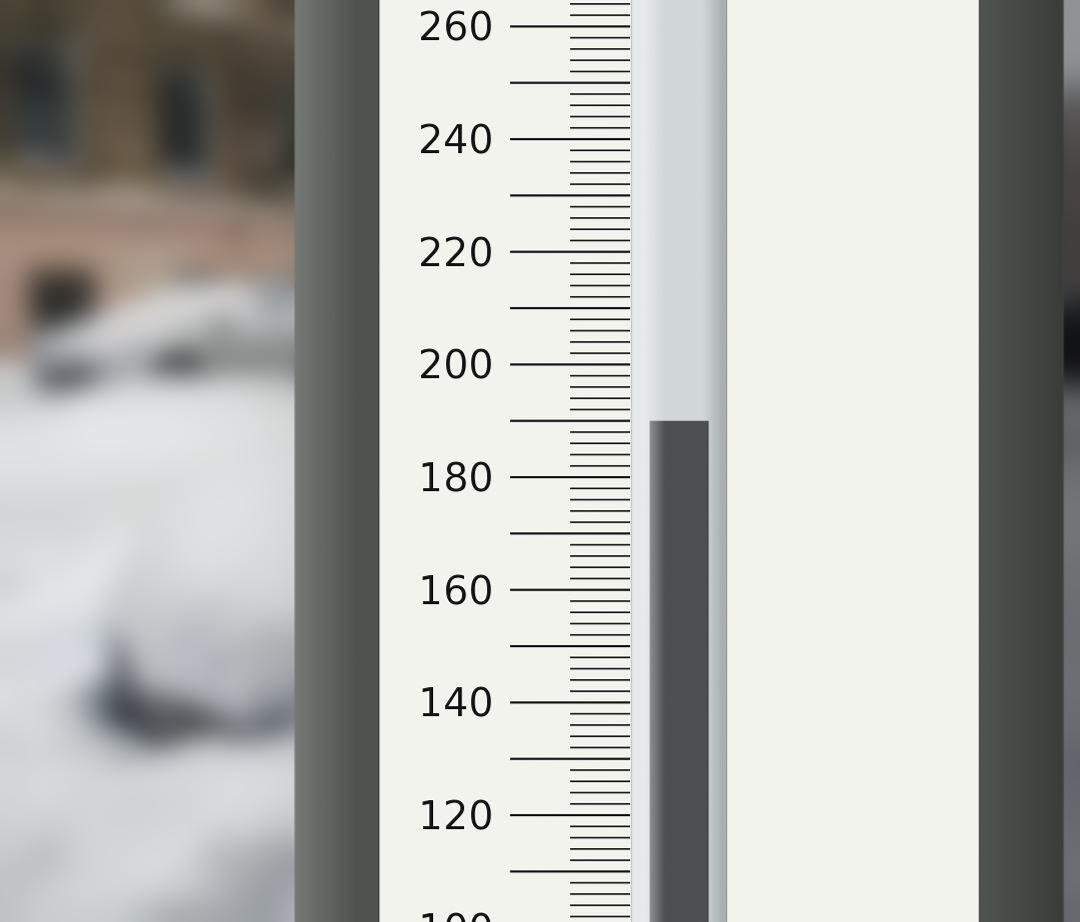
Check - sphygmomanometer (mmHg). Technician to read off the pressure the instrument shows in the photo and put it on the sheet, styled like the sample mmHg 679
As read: mmHg 190
